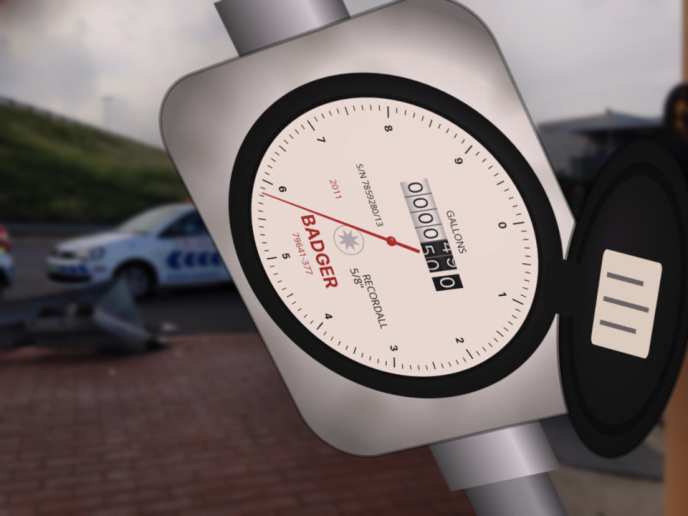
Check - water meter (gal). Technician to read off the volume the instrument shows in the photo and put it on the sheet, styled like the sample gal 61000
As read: gal 495.8
